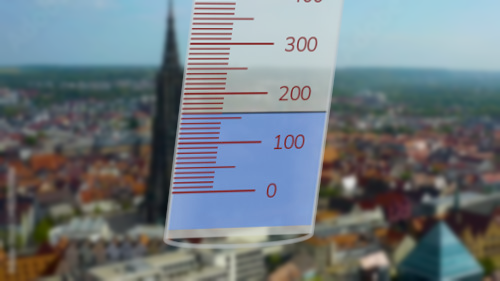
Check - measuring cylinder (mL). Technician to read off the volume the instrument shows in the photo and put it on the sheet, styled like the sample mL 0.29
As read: mL 160
